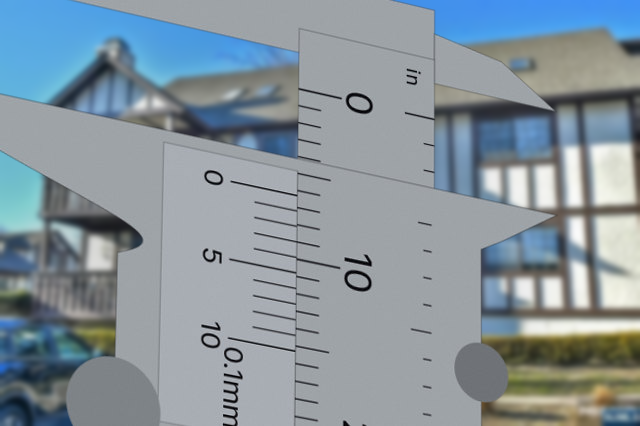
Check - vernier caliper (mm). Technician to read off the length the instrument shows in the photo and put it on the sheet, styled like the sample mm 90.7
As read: mm 6.3
